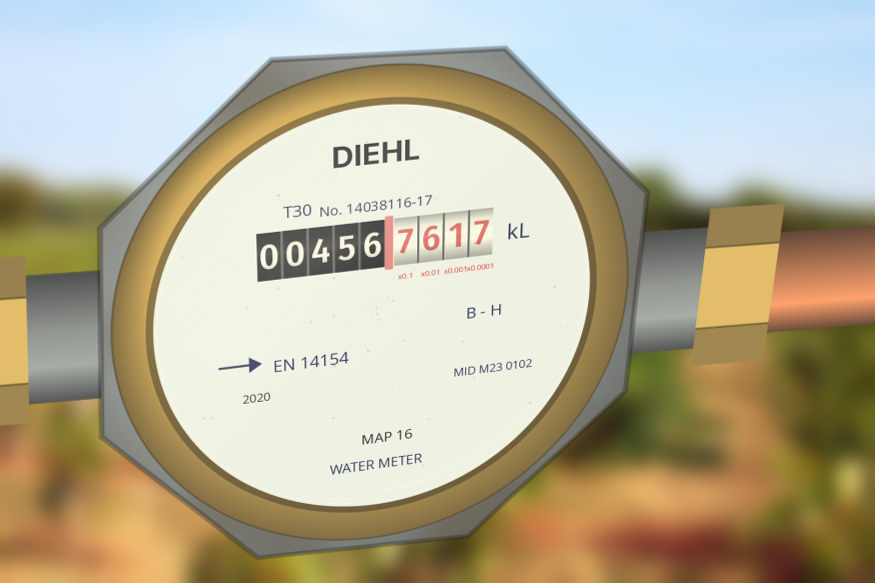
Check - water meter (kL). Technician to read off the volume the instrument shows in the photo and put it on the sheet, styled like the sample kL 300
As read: kL 456.7617
